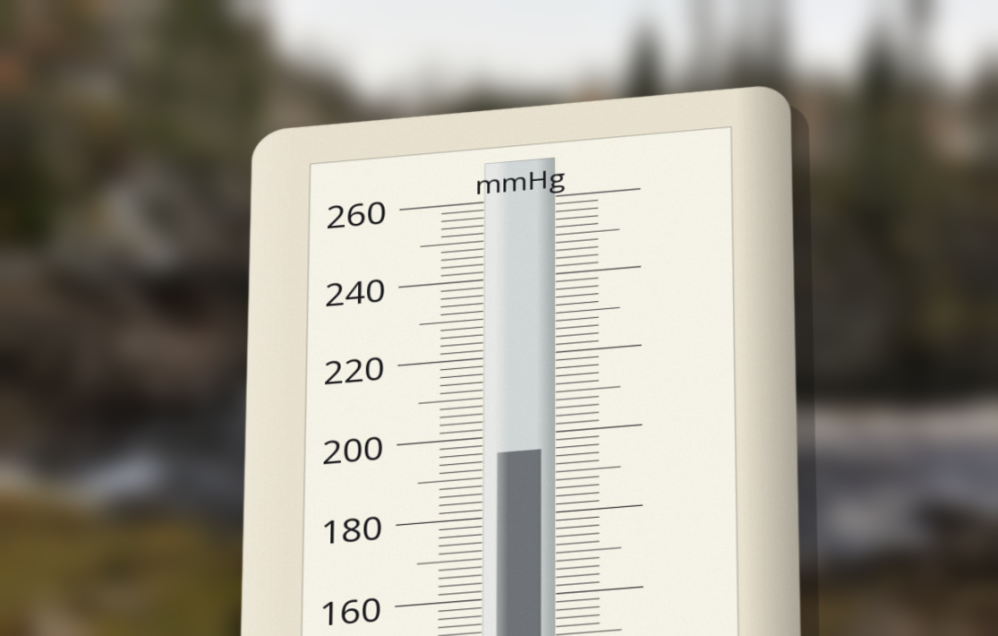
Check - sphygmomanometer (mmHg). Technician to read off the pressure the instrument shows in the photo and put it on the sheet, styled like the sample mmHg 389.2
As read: mmHg 196
